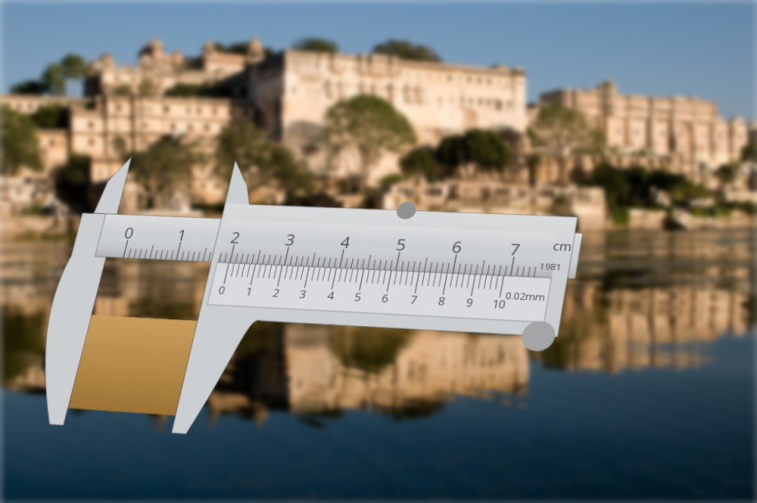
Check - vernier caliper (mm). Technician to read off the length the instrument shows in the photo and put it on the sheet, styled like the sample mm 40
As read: mm 19.8
